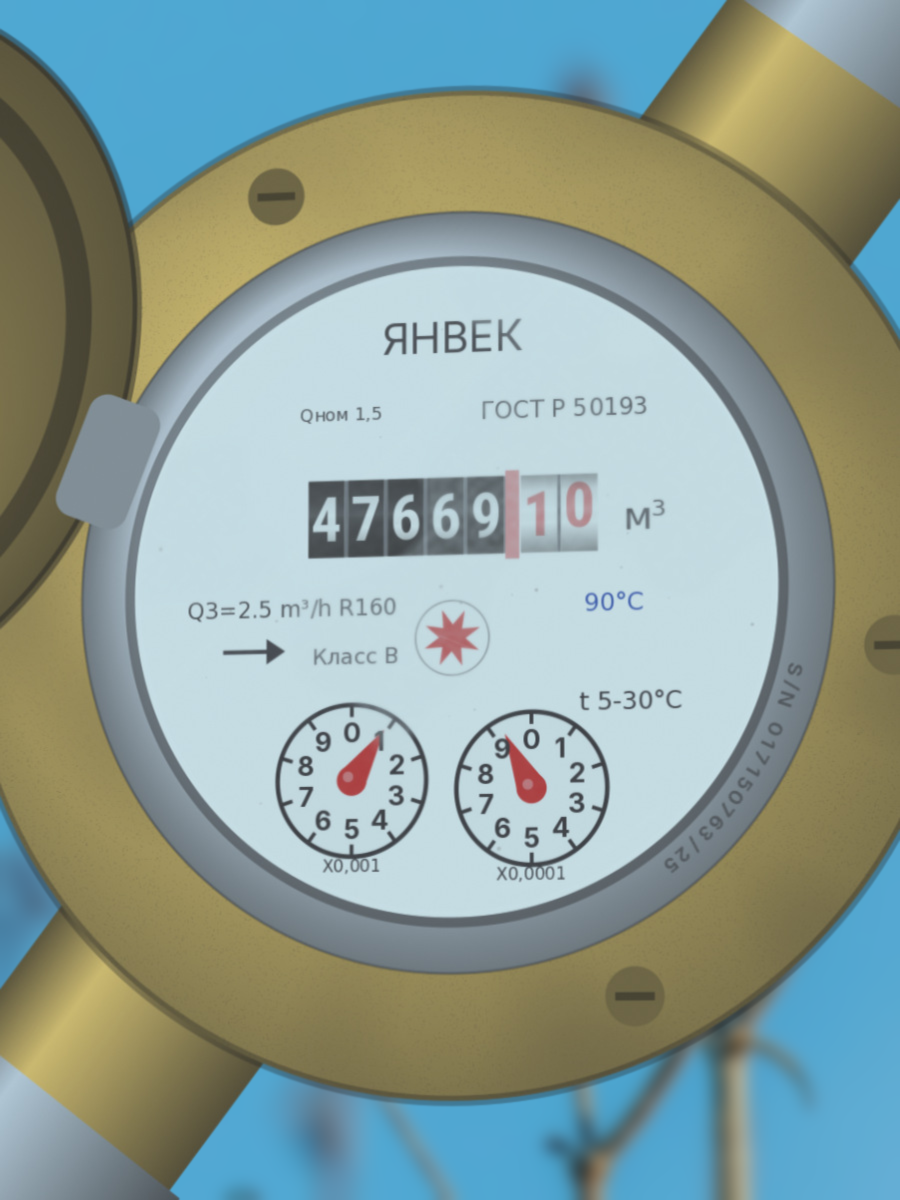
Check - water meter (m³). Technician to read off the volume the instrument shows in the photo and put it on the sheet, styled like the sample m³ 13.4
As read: m³ 47669.1009
